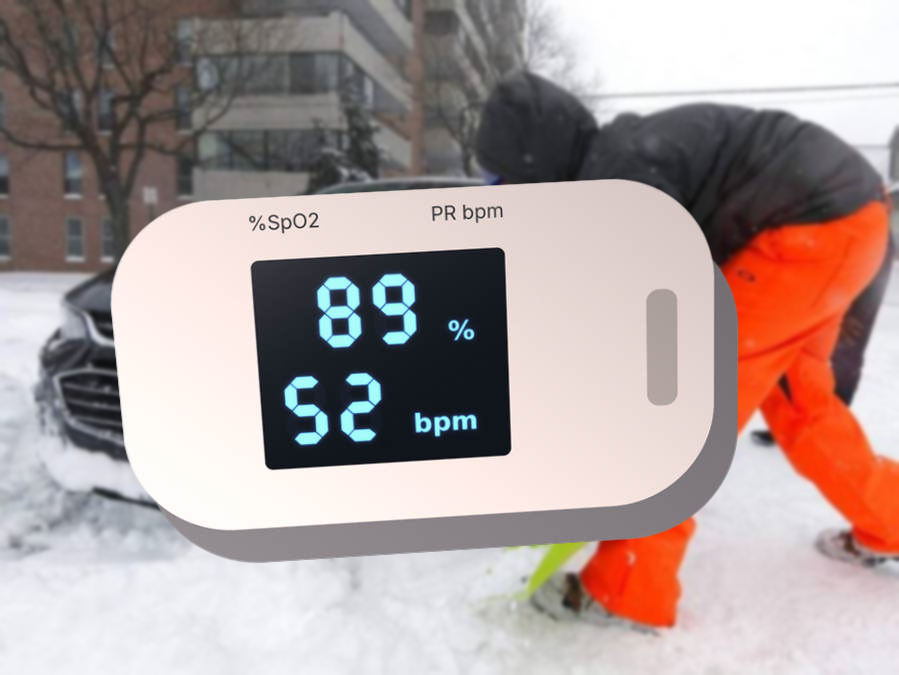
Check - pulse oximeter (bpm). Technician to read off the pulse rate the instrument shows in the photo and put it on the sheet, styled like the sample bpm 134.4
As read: bpm 52
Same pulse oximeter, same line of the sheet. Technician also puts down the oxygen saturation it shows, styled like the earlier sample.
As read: % 89
